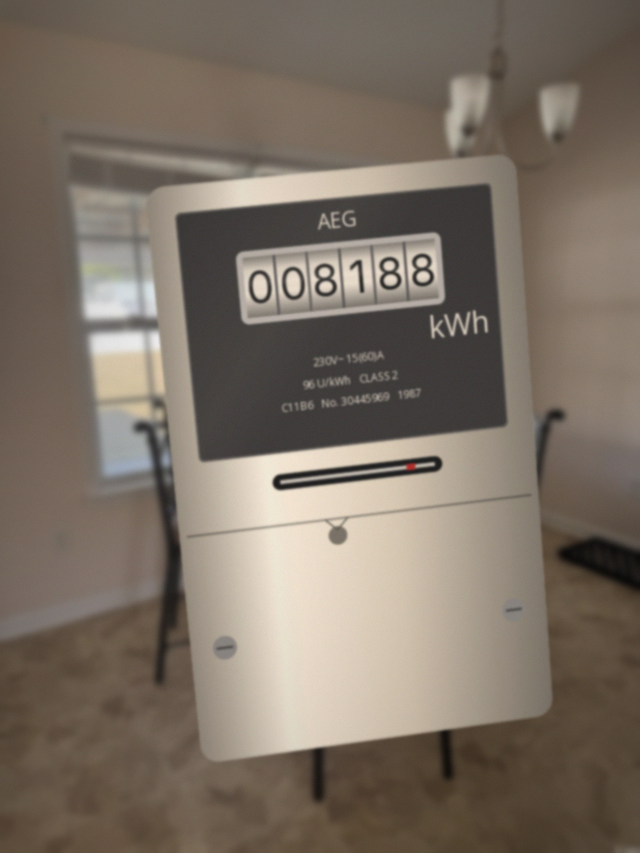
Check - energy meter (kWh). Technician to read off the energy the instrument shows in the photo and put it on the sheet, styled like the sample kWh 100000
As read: kWh 8188
